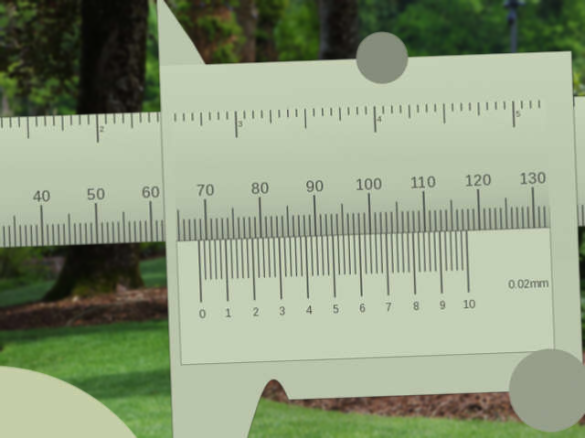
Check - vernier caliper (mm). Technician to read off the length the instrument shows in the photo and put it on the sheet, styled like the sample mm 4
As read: mm 68.6
